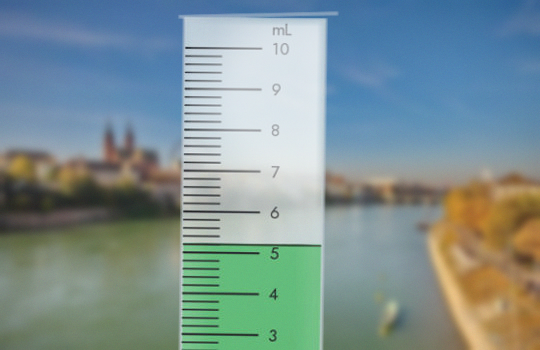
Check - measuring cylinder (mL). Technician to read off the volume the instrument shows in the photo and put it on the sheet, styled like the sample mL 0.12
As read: mL 5.2
